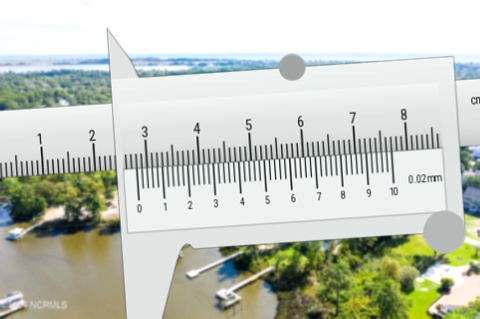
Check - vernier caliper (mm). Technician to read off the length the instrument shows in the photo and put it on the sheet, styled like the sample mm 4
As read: mm 28.0
